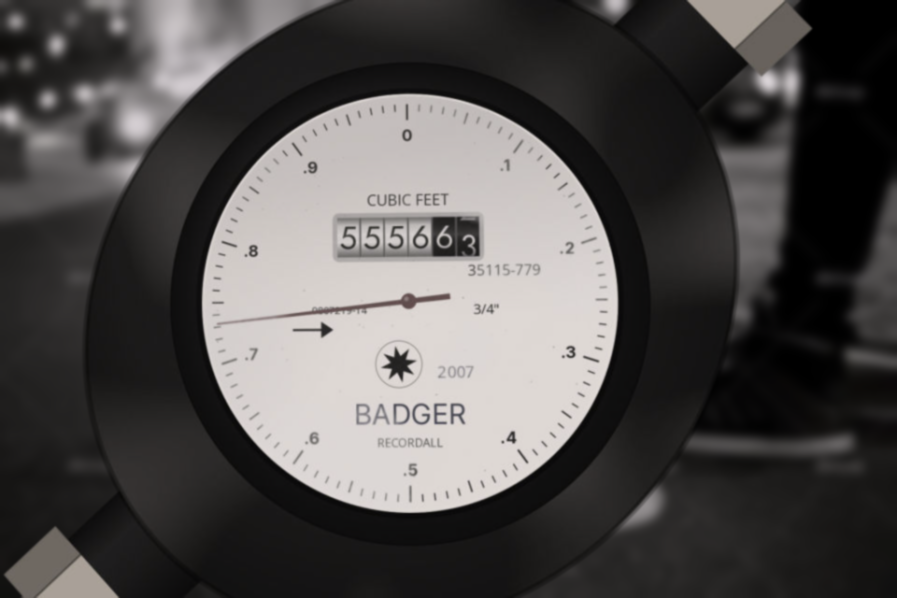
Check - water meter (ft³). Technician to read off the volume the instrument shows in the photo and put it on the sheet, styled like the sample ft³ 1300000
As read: ft³ 555662.73
